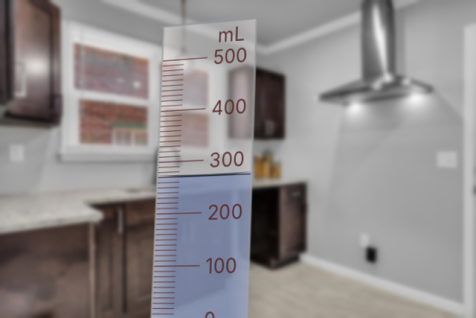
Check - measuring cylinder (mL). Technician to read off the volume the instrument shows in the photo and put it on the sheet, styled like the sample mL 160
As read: mL 270
